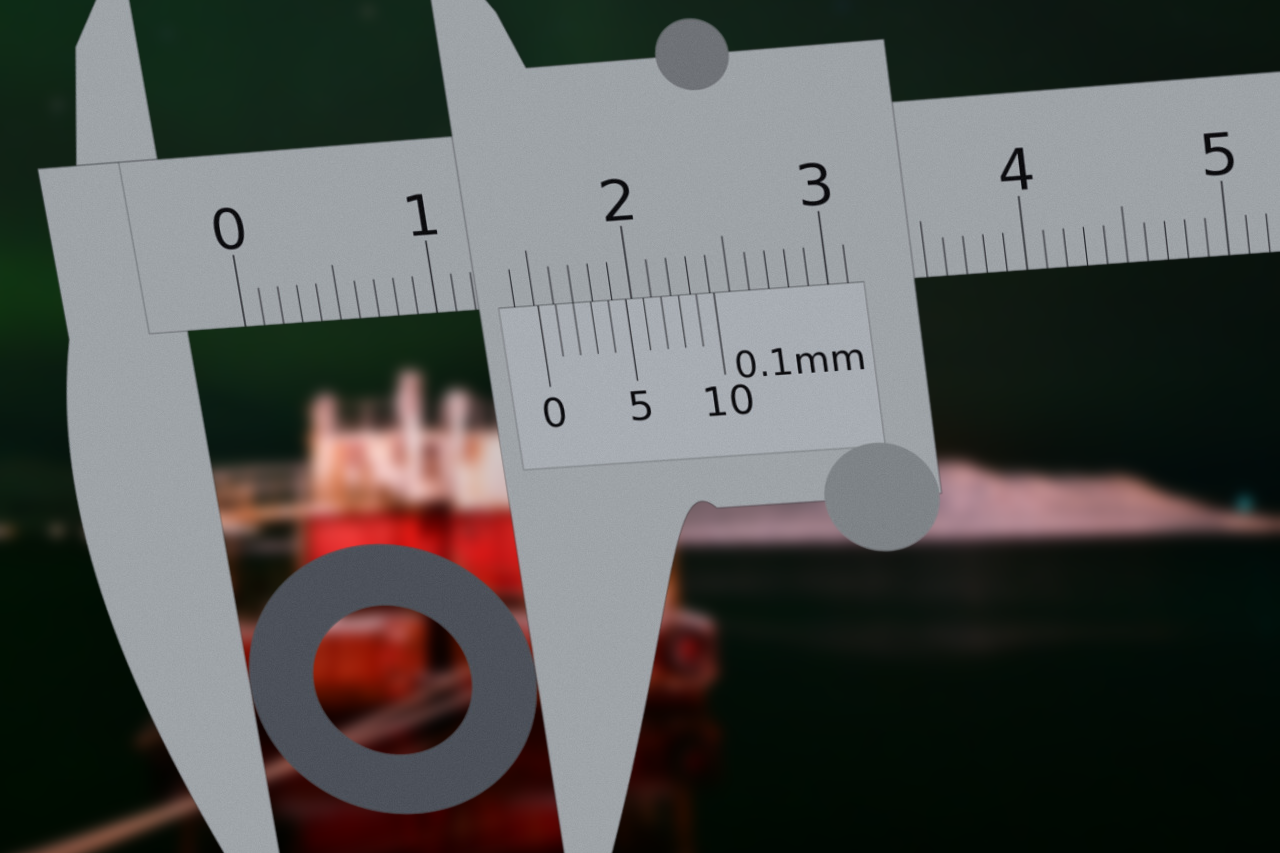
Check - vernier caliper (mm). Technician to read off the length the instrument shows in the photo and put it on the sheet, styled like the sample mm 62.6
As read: mm 15.2
